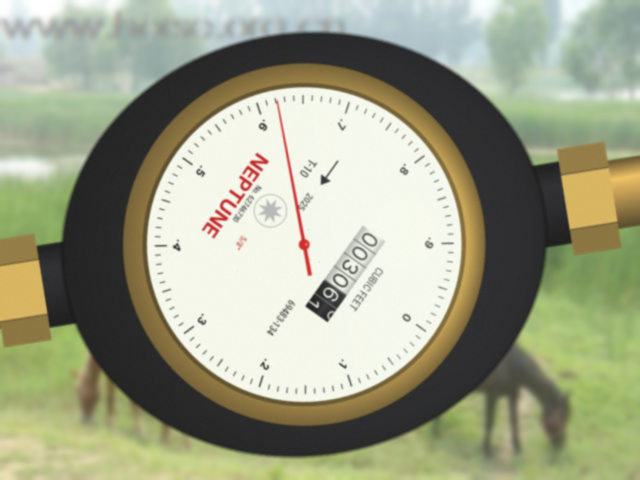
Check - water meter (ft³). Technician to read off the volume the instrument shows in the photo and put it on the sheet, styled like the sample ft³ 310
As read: ft³ 3060.62
